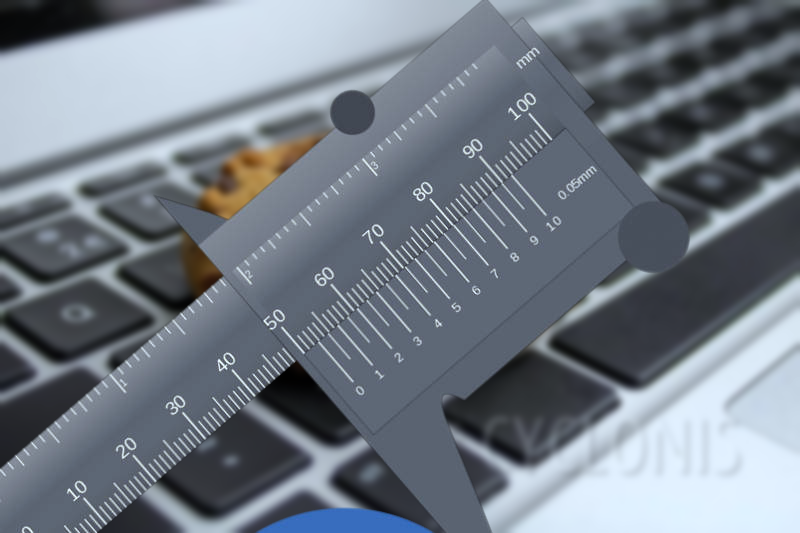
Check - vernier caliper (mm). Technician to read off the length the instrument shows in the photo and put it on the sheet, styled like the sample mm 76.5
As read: mm 52.8
